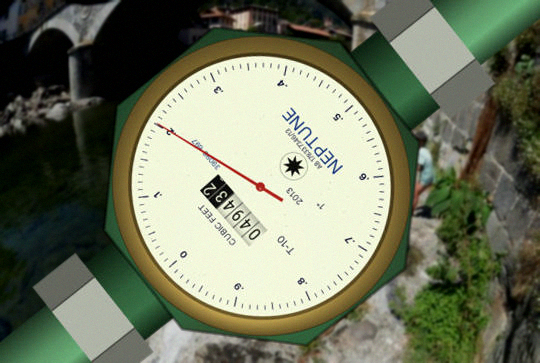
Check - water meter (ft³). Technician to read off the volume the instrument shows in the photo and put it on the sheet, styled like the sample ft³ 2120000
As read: ft³ 49432.20
